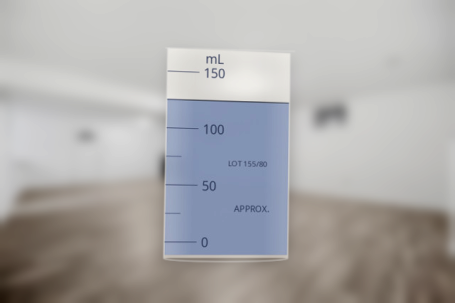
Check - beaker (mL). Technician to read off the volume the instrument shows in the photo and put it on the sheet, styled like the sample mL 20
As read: mL 125
